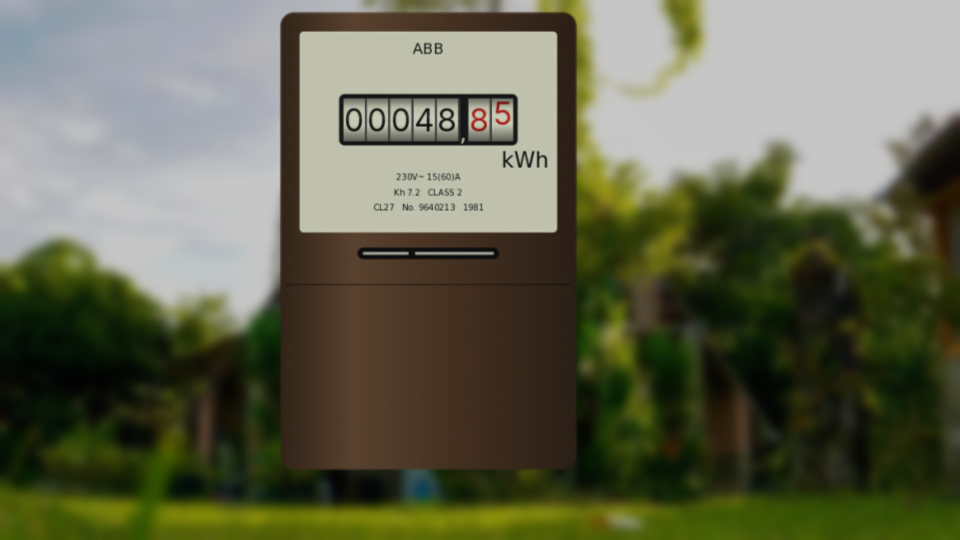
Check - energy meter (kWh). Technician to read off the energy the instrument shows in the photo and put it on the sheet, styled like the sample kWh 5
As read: kWh 48.85
